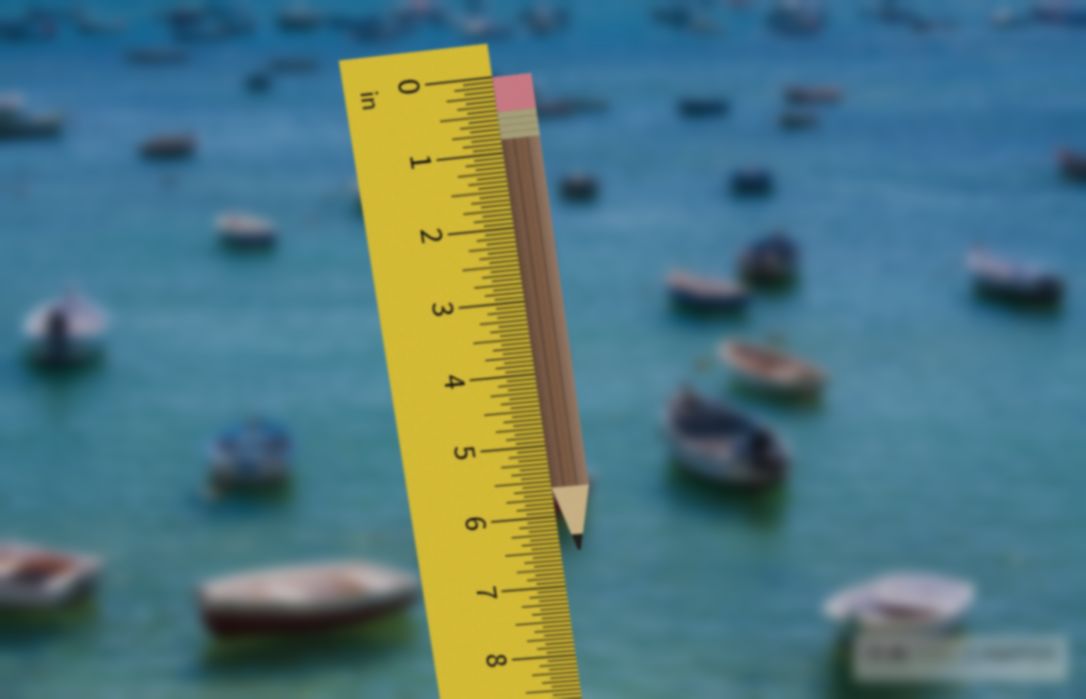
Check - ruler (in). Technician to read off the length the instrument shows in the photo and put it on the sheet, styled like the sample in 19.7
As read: in 6.5
